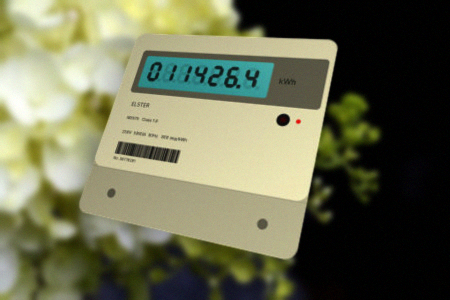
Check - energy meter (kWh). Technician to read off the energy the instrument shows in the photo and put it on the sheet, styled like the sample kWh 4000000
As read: kWh 11426.4
